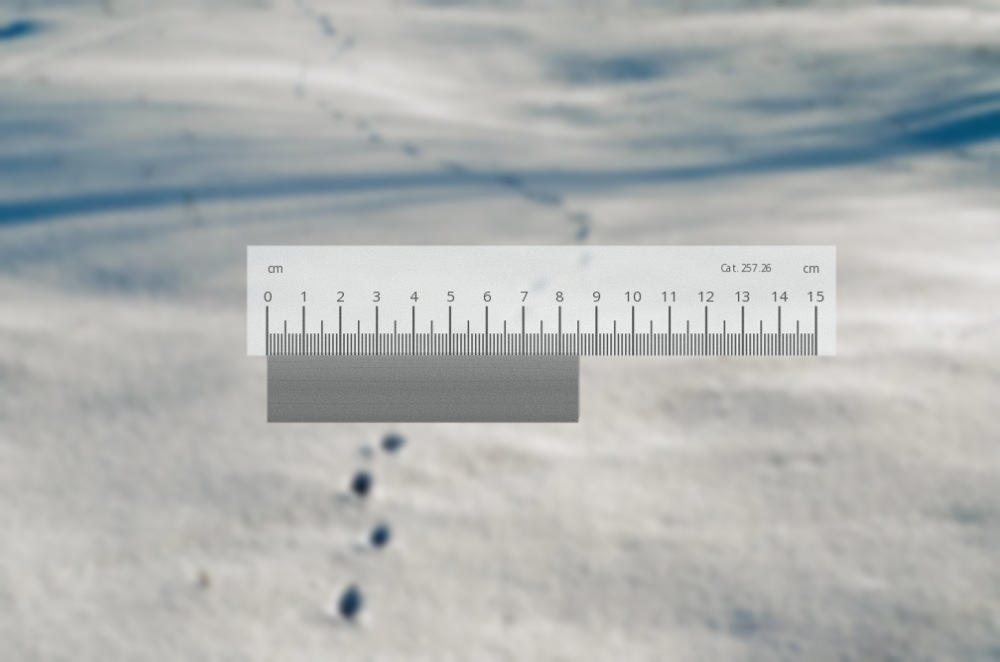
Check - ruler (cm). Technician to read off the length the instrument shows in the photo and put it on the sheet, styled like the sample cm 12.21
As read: cm 8.5
